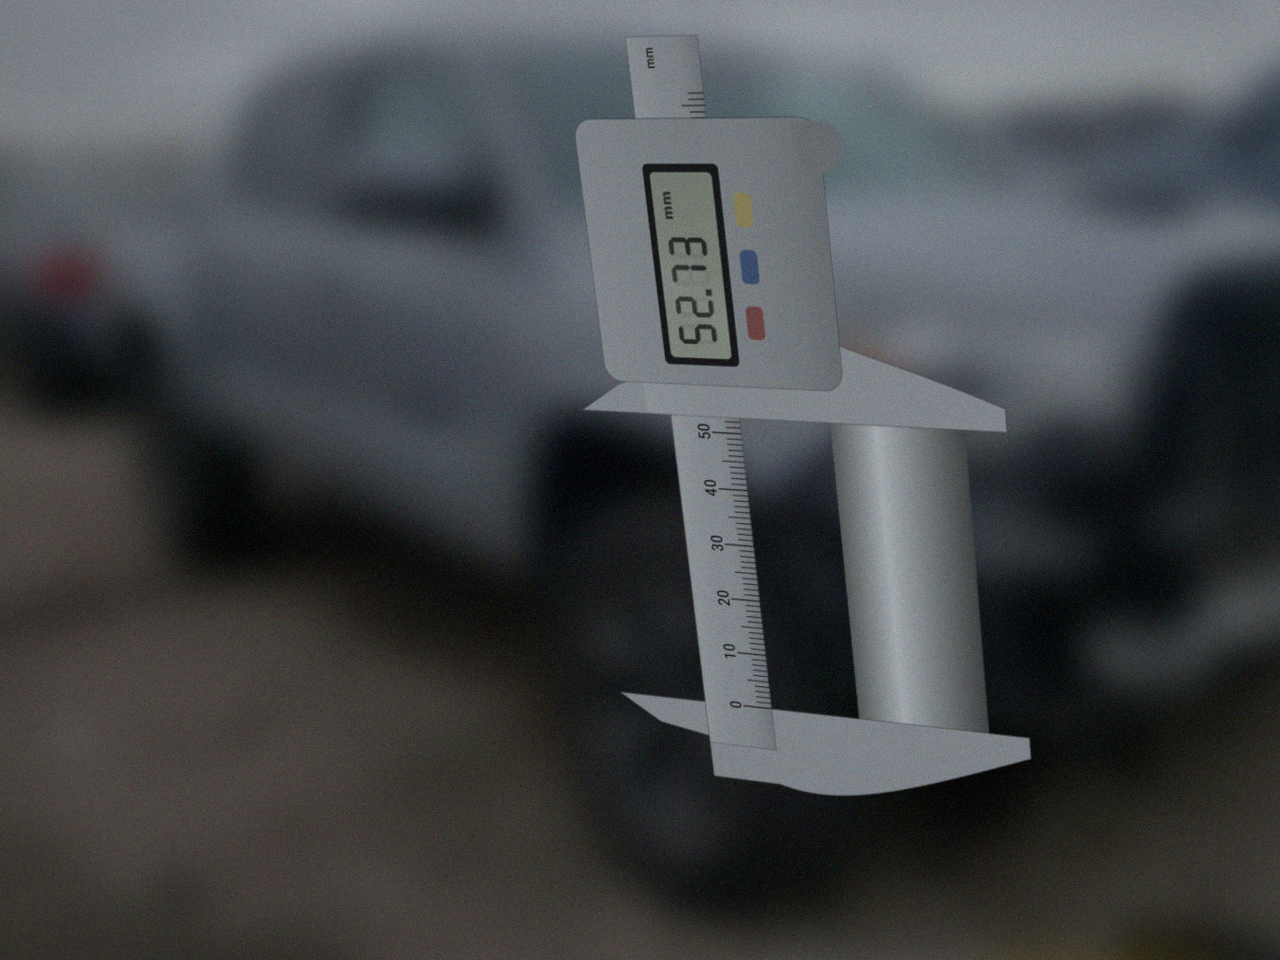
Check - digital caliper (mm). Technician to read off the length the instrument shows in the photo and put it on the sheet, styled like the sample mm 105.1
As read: mm 52.73
